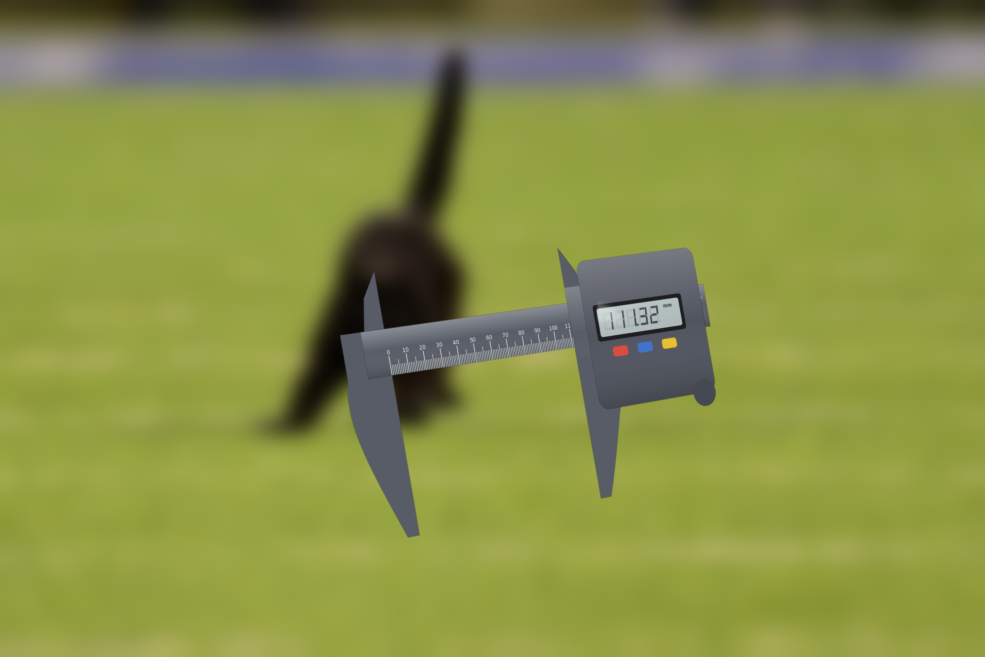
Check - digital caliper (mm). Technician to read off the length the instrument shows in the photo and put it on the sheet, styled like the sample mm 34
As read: mm 111.32
